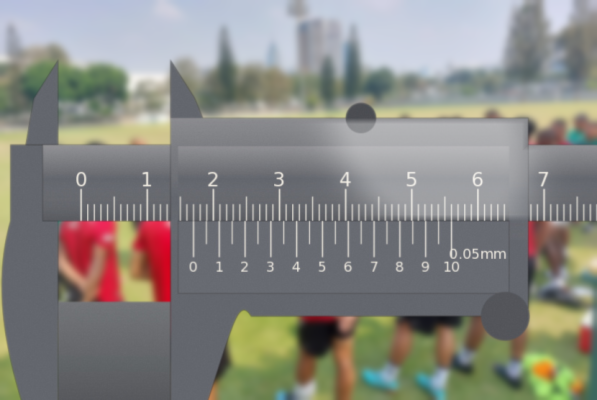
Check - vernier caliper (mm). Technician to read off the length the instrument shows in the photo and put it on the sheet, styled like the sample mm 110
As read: mm 17.0
